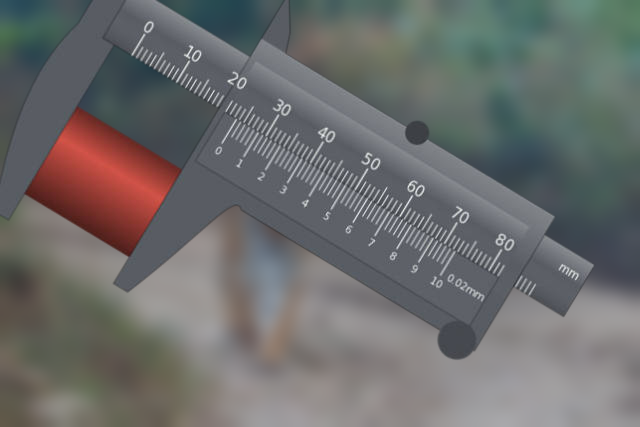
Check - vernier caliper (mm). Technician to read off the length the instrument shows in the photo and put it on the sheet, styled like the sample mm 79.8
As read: mm 23.5
